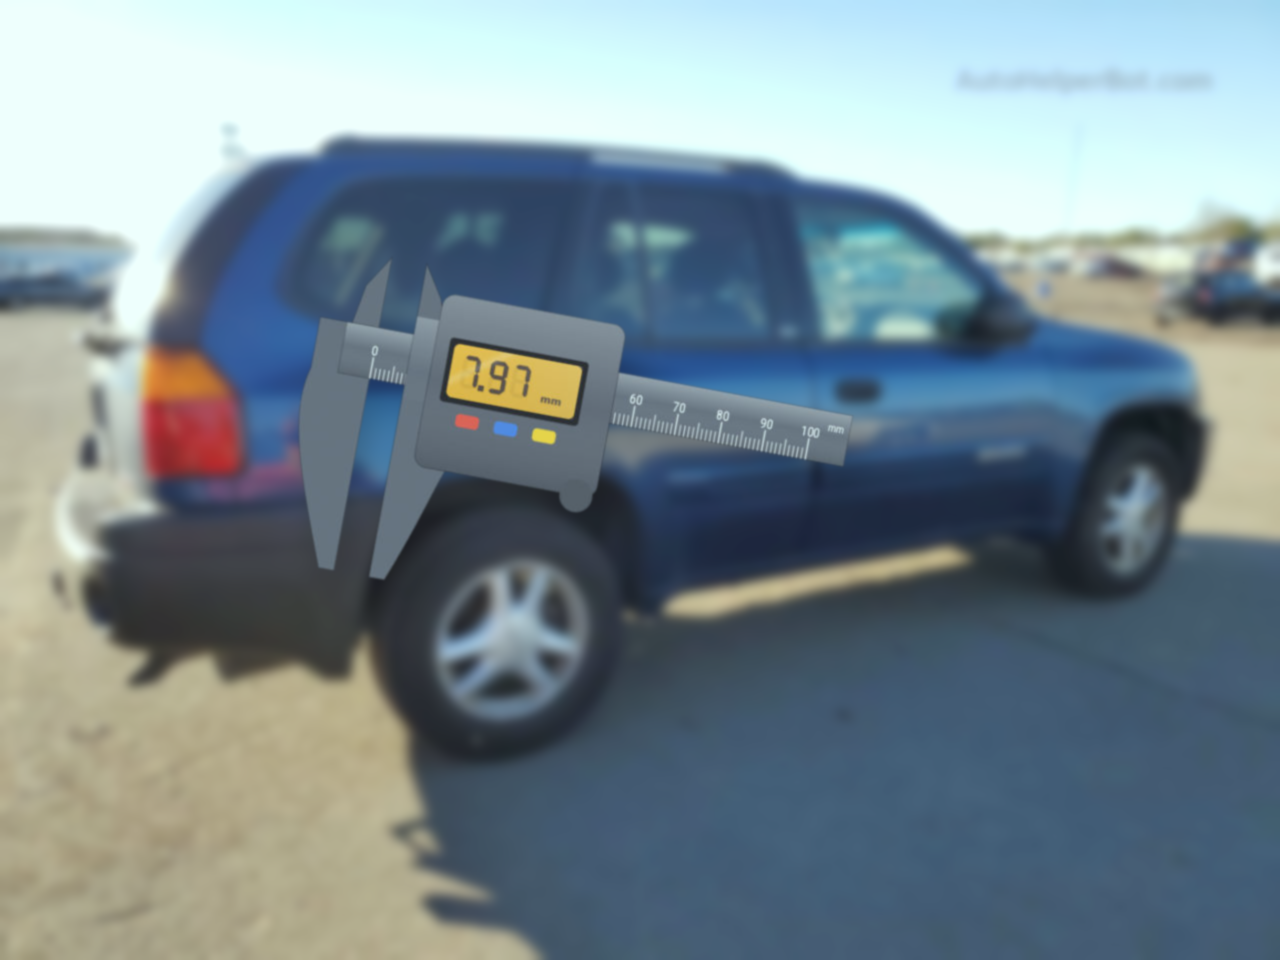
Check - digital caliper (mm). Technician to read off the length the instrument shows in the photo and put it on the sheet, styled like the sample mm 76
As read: mm 7.97
